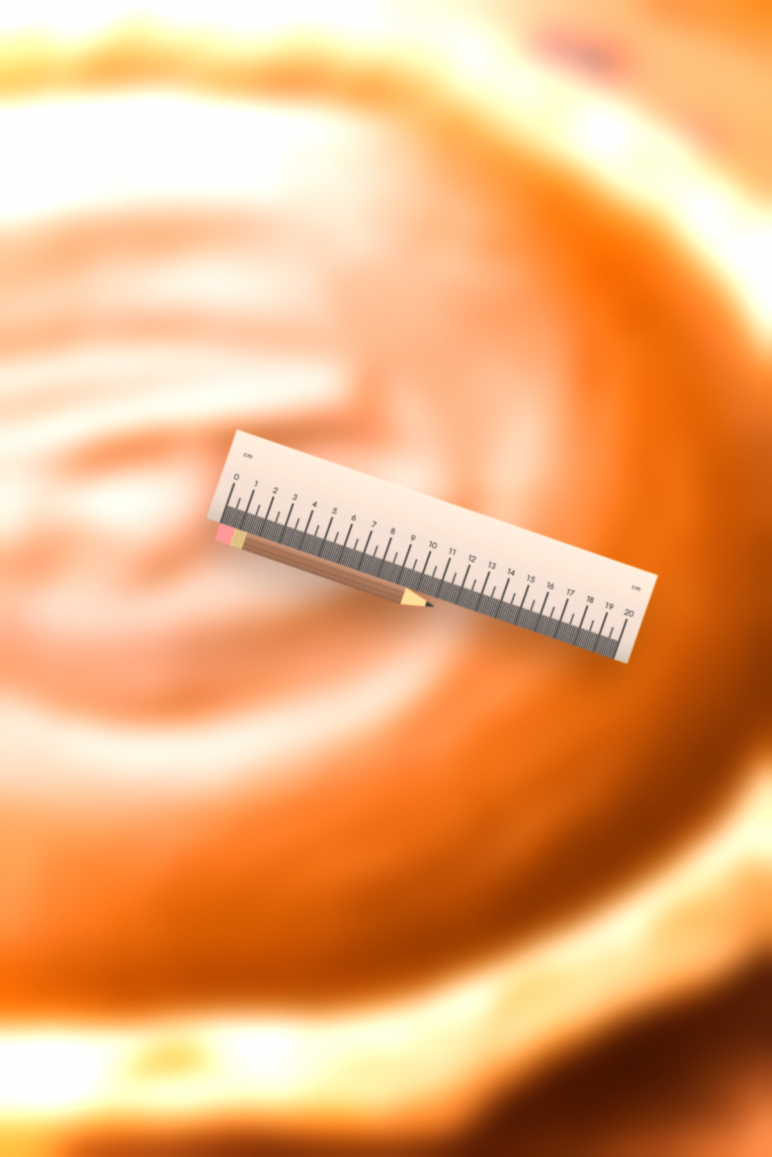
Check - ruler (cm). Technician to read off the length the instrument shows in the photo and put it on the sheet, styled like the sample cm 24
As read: cm 11
